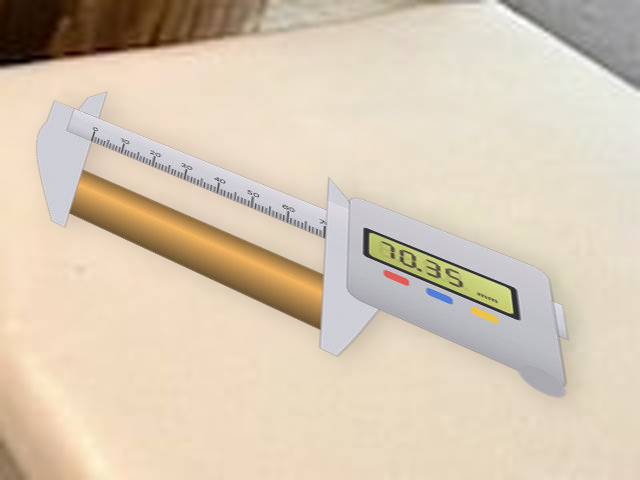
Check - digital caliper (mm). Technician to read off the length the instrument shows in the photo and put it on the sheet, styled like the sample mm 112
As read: mm 70.35
